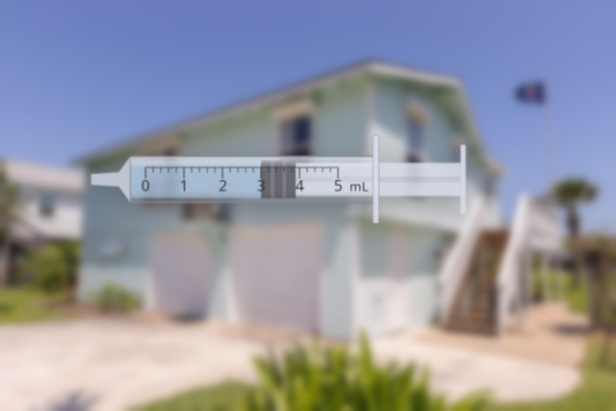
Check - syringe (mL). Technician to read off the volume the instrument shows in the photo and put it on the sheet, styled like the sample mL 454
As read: mL 3
